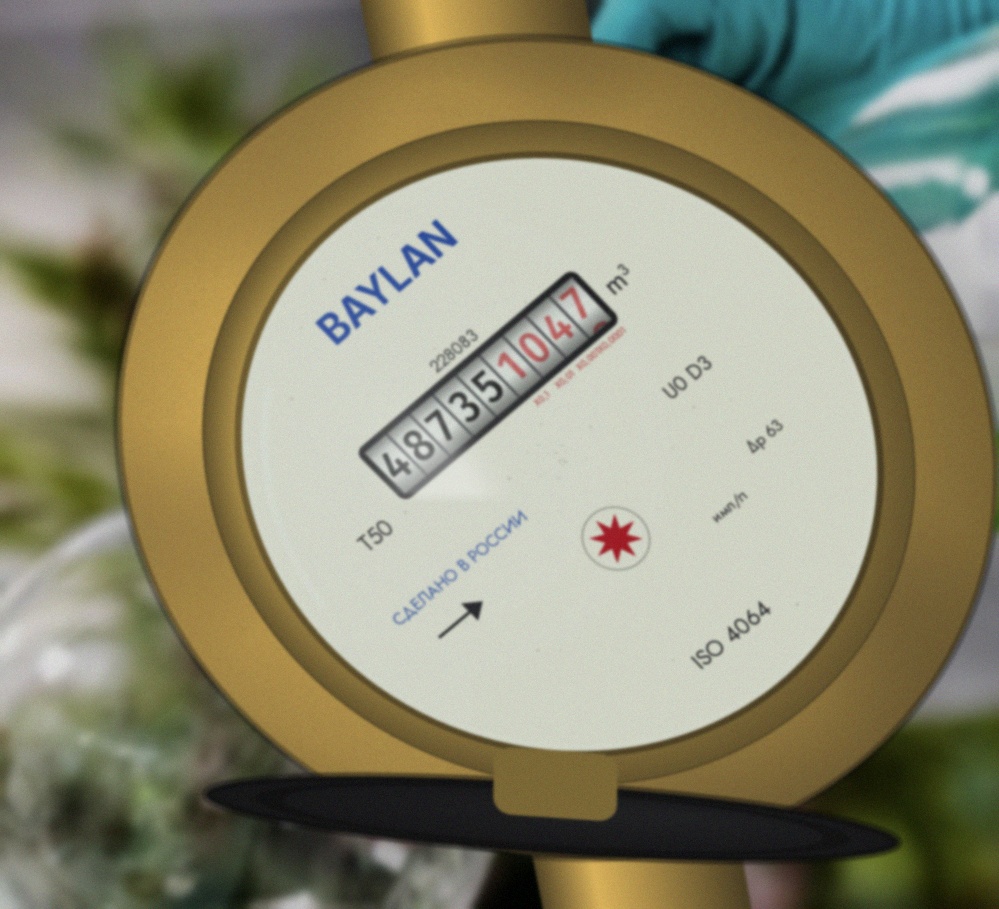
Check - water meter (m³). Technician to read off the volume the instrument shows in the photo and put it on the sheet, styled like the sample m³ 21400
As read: m³ 48735.1047
